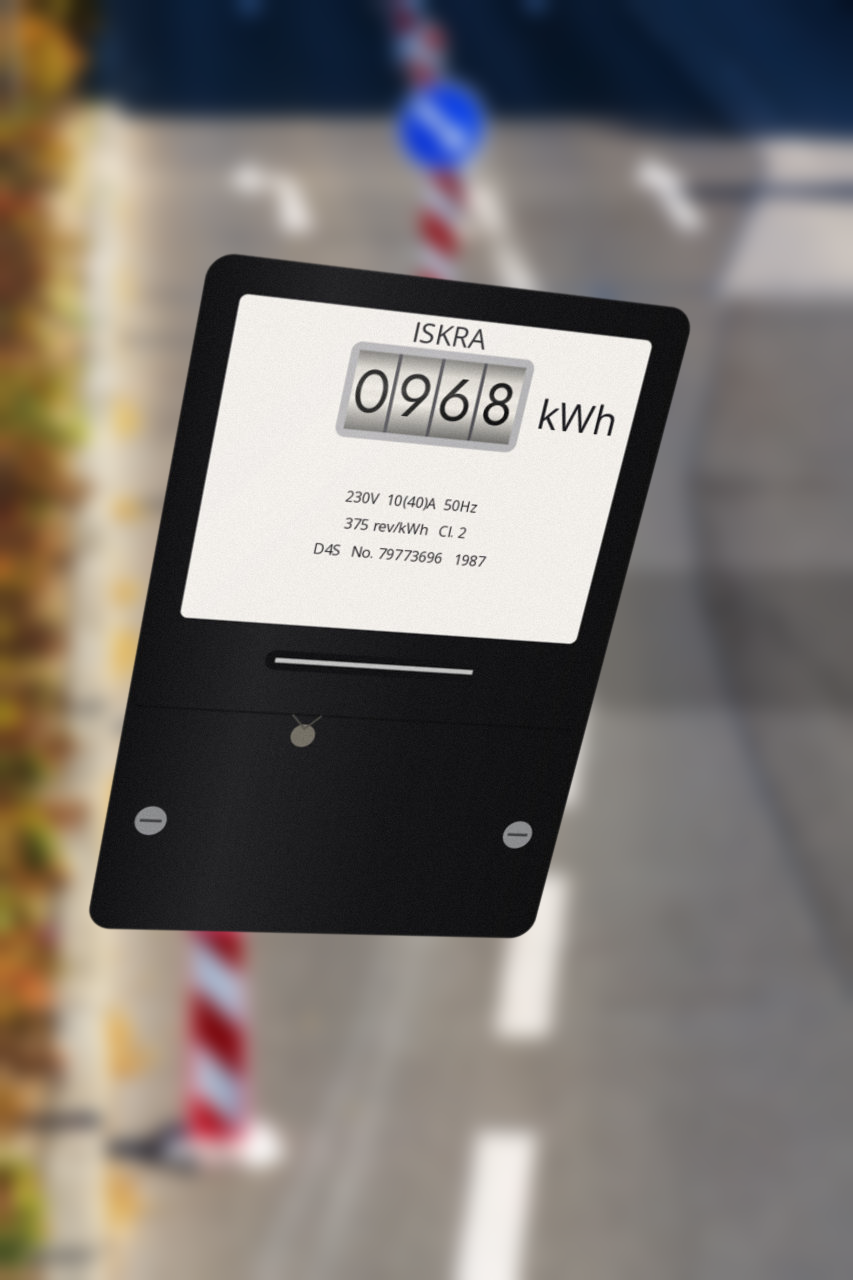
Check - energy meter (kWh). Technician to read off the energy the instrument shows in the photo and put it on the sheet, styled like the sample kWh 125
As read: kWh 968
